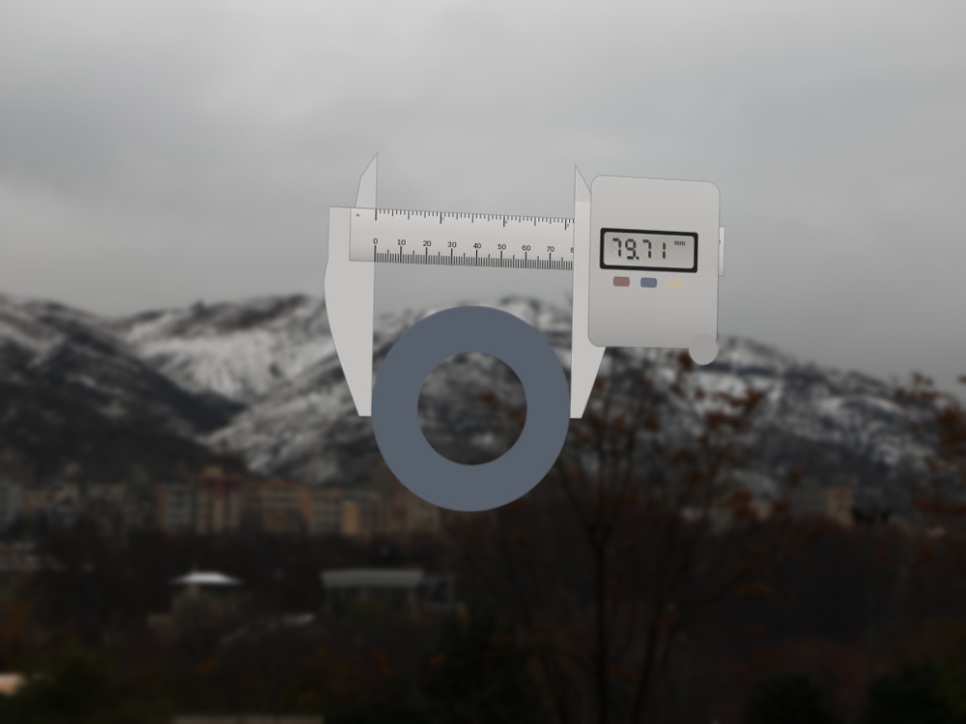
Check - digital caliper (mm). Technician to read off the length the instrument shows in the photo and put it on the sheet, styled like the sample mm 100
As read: mm 79.71
